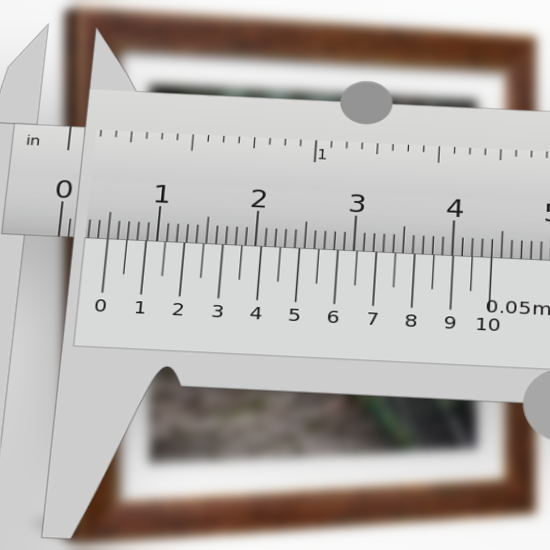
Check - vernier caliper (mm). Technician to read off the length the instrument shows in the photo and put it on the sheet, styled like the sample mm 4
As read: mm 5.0
